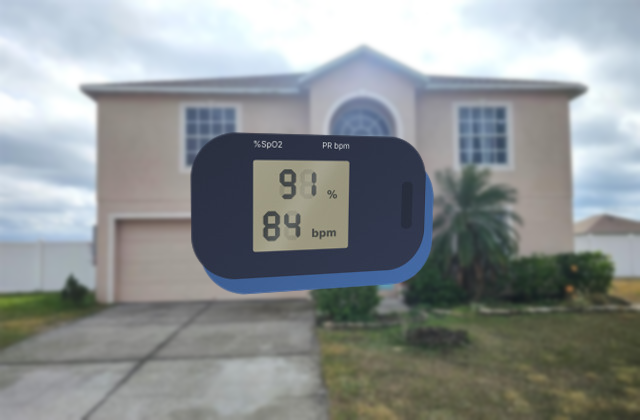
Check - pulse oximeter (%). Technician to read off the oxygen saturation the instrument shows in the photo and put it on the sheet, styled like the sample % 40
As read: % 91
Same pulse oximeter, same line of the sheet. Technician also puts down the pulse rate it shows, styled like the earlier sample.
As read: bpm 84
